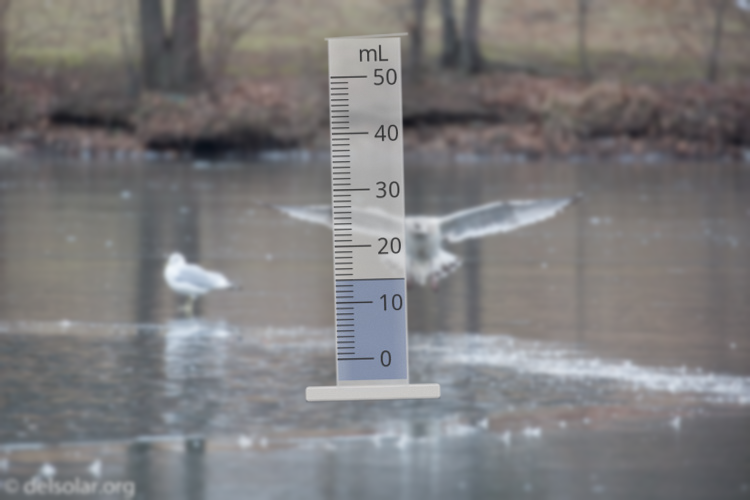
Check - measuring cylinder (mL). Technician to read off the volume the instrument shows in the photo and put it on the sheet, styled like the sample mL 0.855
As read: mL 14
